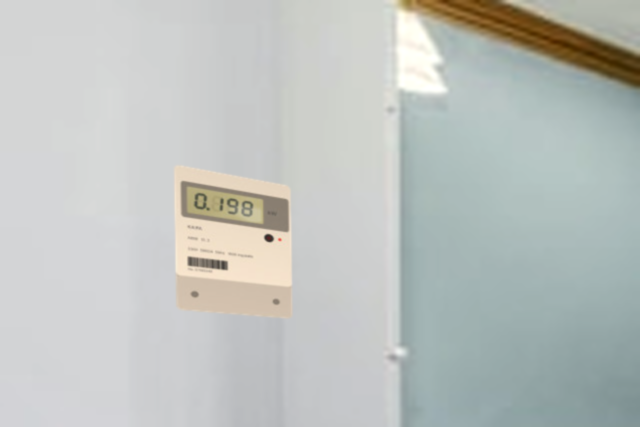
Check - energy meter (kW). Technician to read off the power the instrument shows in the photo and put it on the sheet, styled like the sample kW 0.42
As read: kW 0.198
